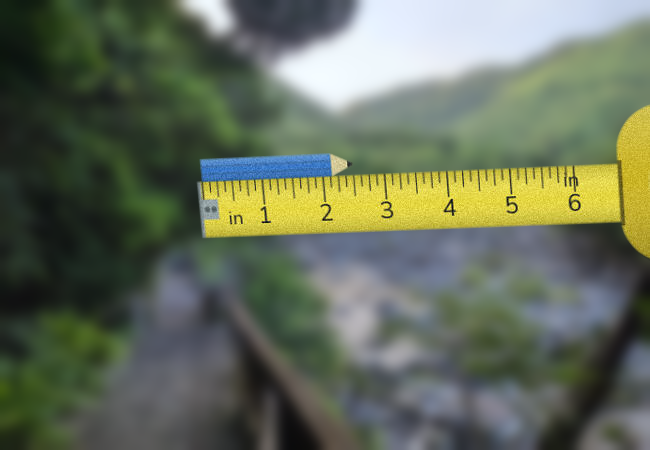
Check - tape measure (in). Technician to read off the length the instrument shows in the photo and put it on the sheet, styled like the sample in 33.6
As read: in 2.5
